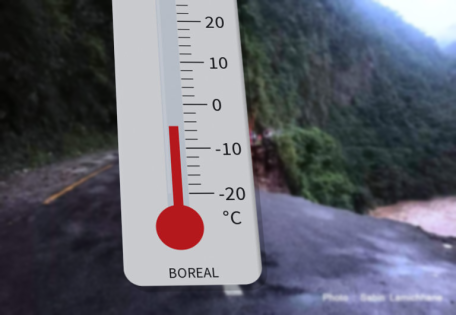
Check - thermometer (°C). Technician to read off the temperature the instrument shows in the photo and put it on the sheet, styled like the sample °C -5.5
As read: °C -5
